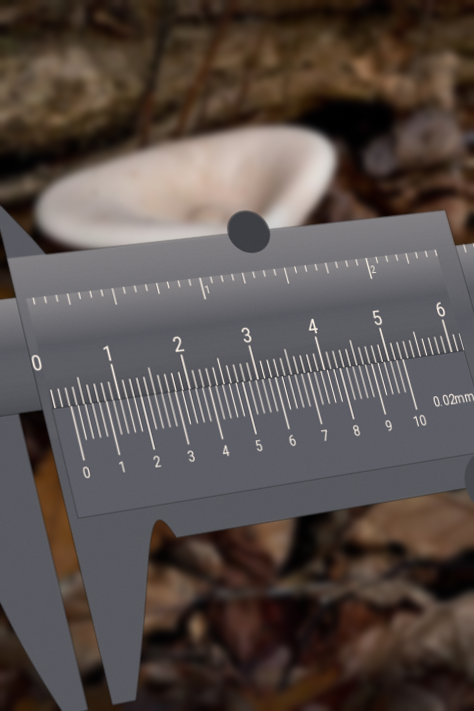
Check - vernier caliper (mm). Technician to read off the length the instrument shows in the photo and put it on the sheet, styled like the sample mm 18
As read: mm 3.2
